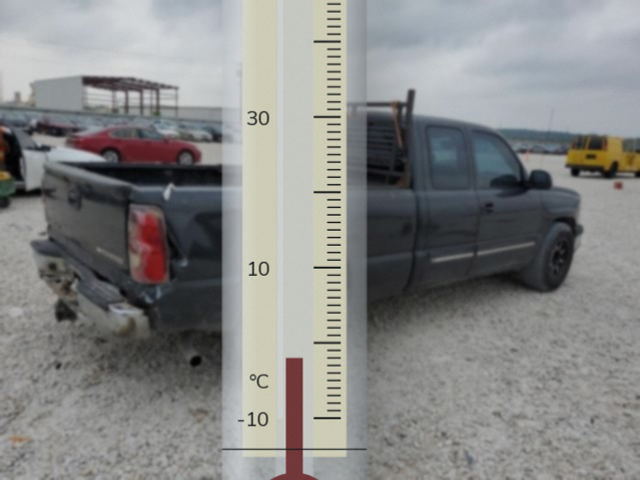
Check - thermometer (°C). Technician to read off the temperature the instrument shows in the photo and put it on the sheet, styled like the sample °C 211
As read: °C -2
